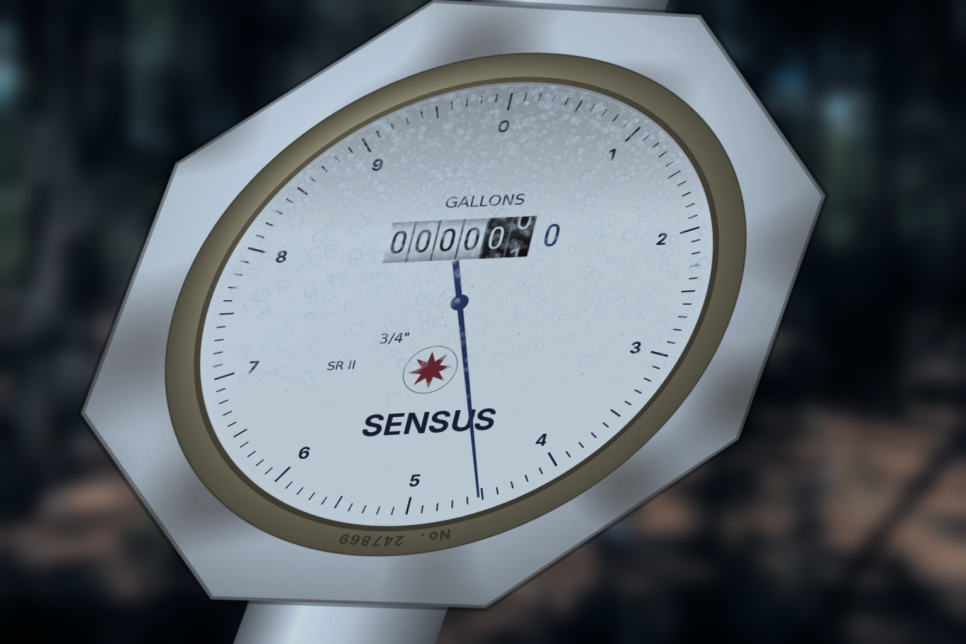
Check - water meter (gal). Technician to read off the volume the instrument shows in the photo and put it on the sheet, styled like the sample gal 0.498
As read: gal 4.5
